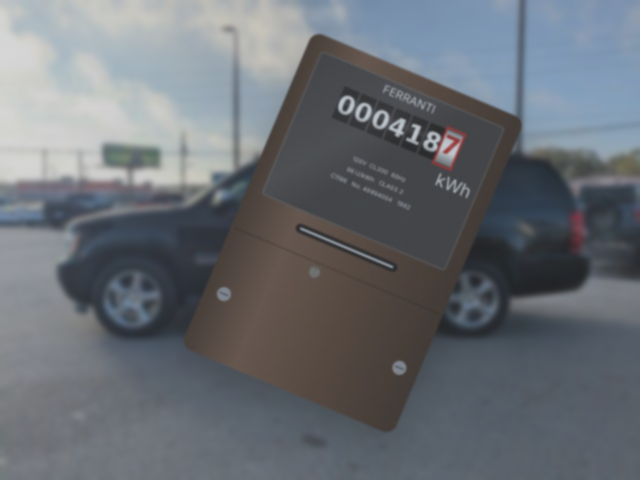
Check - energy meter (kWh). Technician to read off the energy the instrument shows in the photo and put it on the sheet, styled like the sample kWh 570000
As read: kWh 418.7
